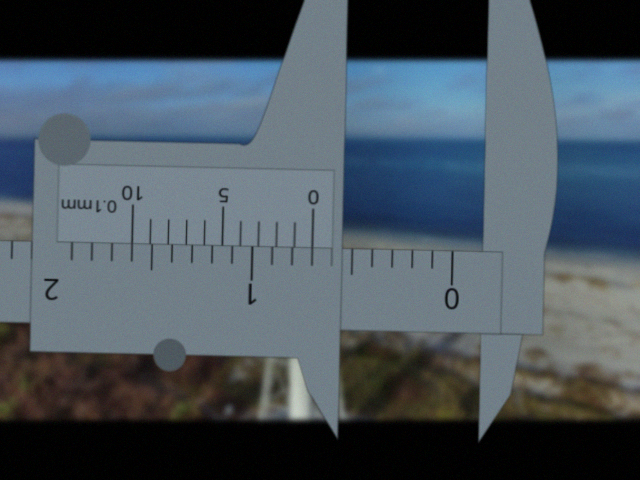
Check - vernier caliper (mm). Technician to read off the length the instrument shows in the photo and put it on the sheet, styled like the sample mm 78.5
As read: mm 7.0
